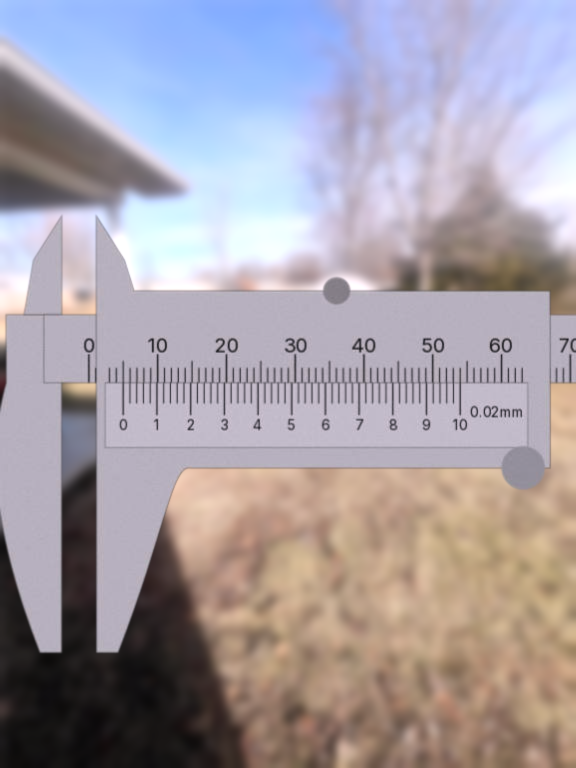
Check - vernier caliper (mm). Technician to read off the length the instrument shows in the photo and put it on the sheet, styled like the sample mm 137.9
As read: mm 5.0
